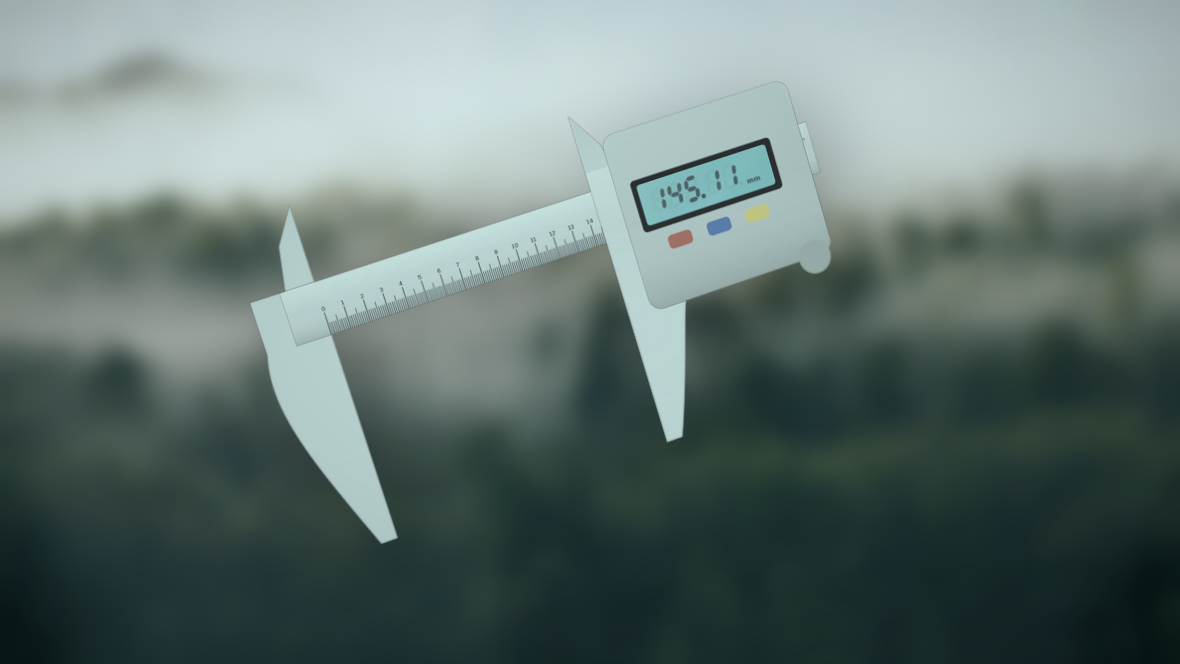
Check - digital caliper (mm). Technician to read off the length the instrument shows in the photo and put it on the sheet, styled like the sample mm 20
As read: mm 145.11
